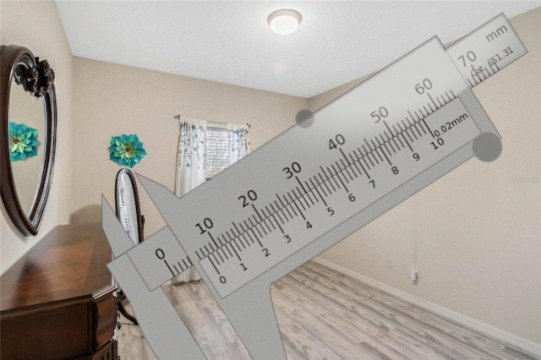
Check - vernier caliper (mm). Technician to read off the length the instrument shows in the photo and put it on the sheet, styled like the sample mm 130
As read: mm 7.5
